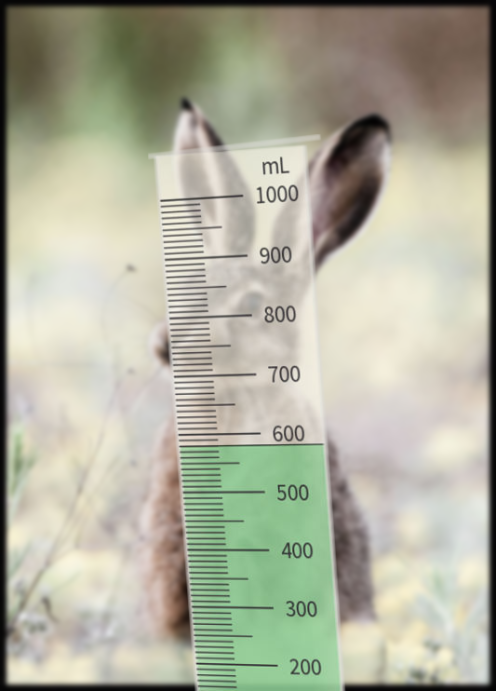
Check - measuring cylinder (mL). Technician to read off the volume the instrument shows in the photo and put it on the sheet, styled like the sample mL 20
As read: mL 580
